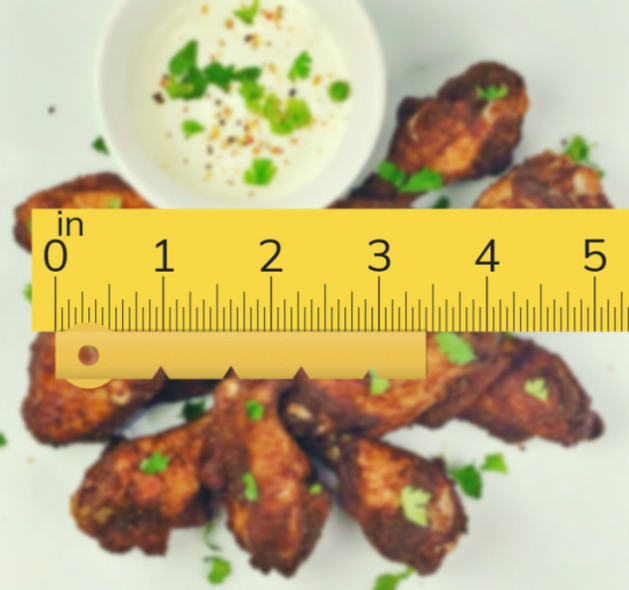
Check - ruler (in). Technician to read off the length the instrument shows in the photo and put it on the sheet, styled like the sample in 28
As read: in 3.4375
